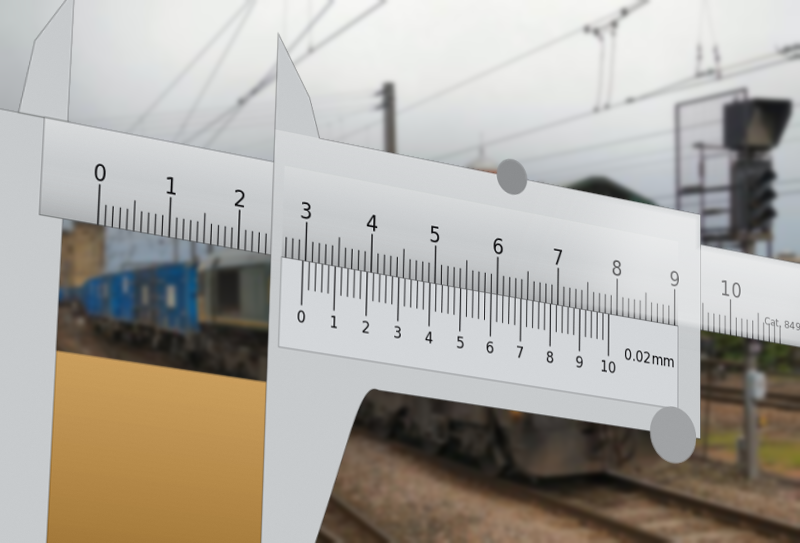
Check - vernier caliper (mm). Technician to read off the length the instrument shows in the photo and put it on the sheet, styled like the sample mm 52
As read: mm 29.6
